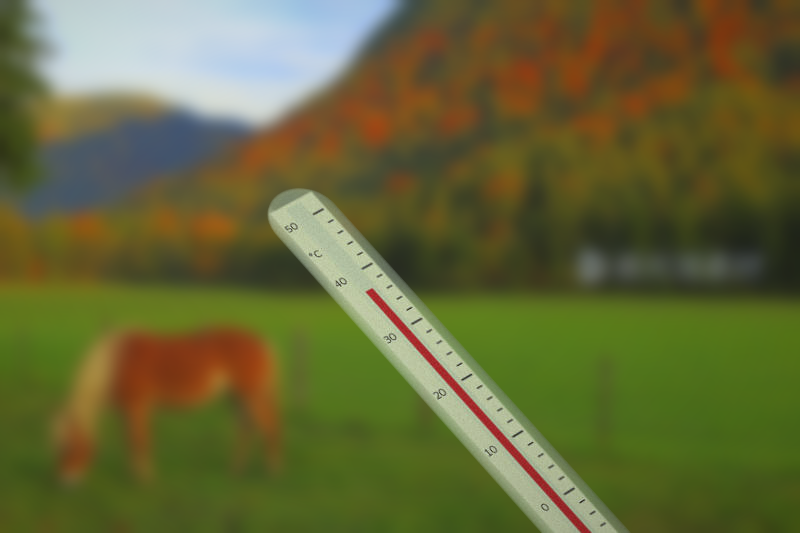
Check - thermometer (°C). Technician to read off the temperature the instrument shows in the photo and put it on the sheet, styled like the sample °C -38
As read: °C 37
